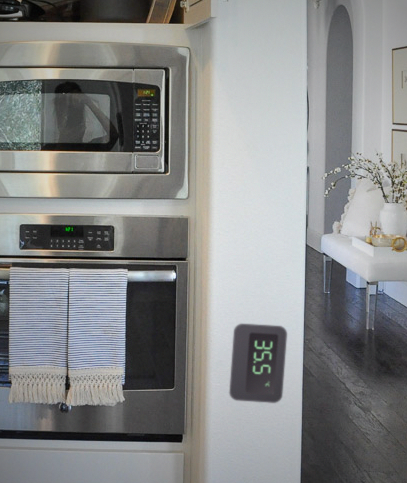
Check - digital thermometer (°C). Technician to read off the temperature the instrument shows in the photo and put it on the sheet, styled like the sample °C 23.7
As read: °C 35.5
